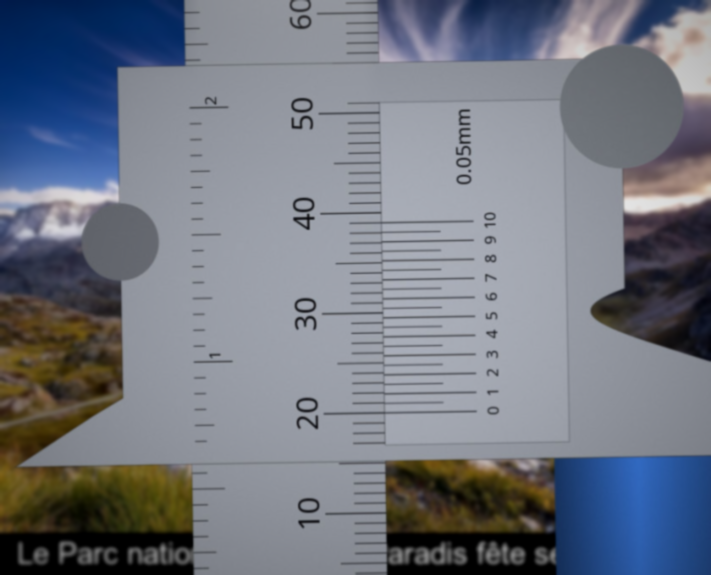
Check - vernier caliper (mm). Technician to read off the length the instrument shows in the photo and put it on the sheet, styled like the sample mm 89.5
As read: mm 20.0
